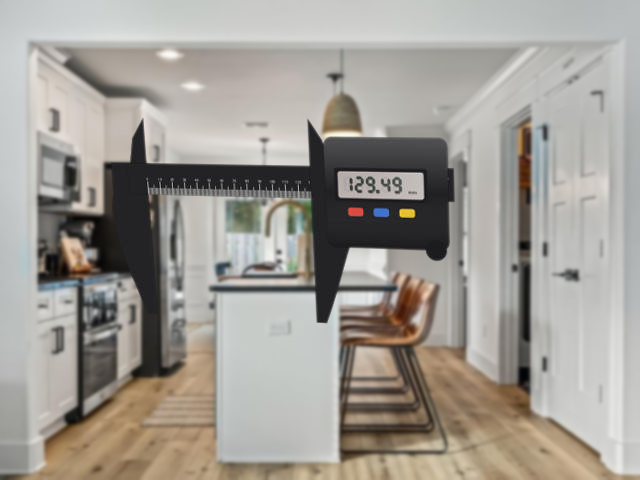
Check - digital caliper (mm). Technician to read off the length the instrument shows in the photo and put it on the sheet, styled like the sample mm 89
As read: mm 129.49
